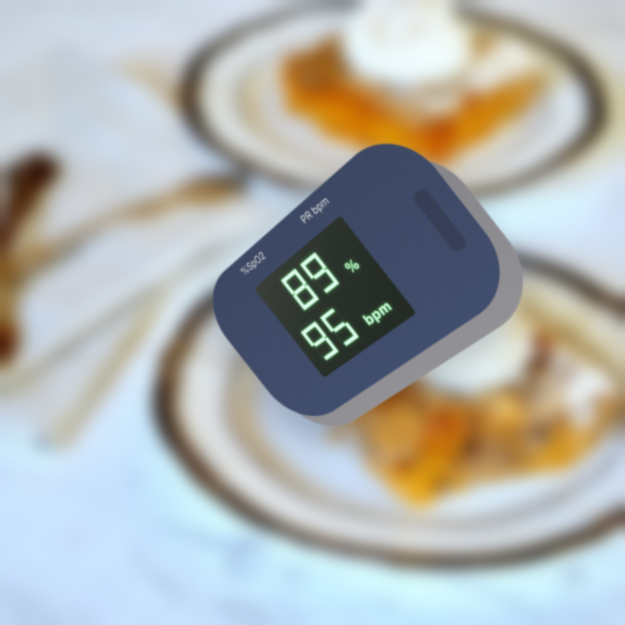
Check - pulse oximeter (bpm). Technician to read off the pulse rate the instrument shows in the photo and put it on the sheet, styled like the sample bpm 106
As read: bpm 95
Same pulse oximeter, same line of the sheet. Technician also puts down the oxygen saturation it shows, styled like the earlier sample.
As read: % 89
